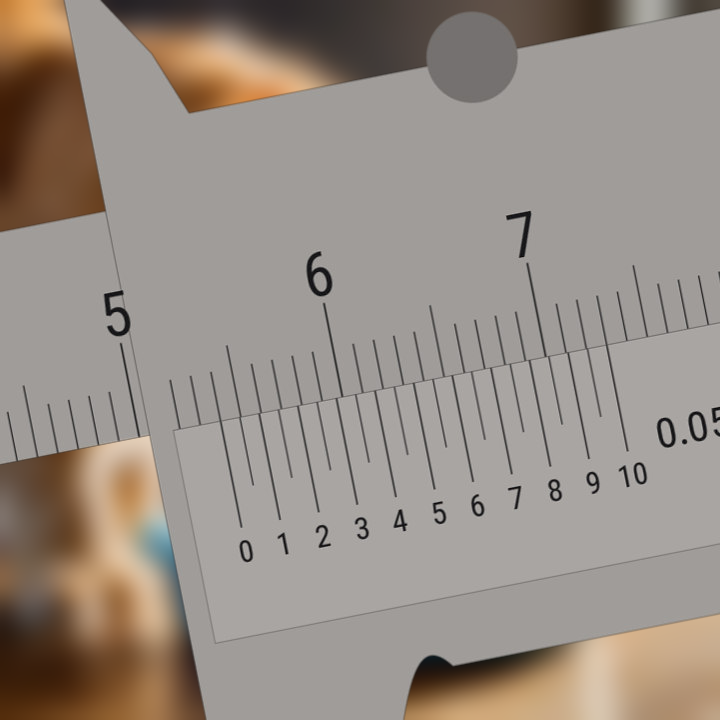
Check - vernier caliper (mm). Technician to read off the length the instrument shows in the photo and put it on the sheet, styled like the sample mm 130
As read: mm 54.0
